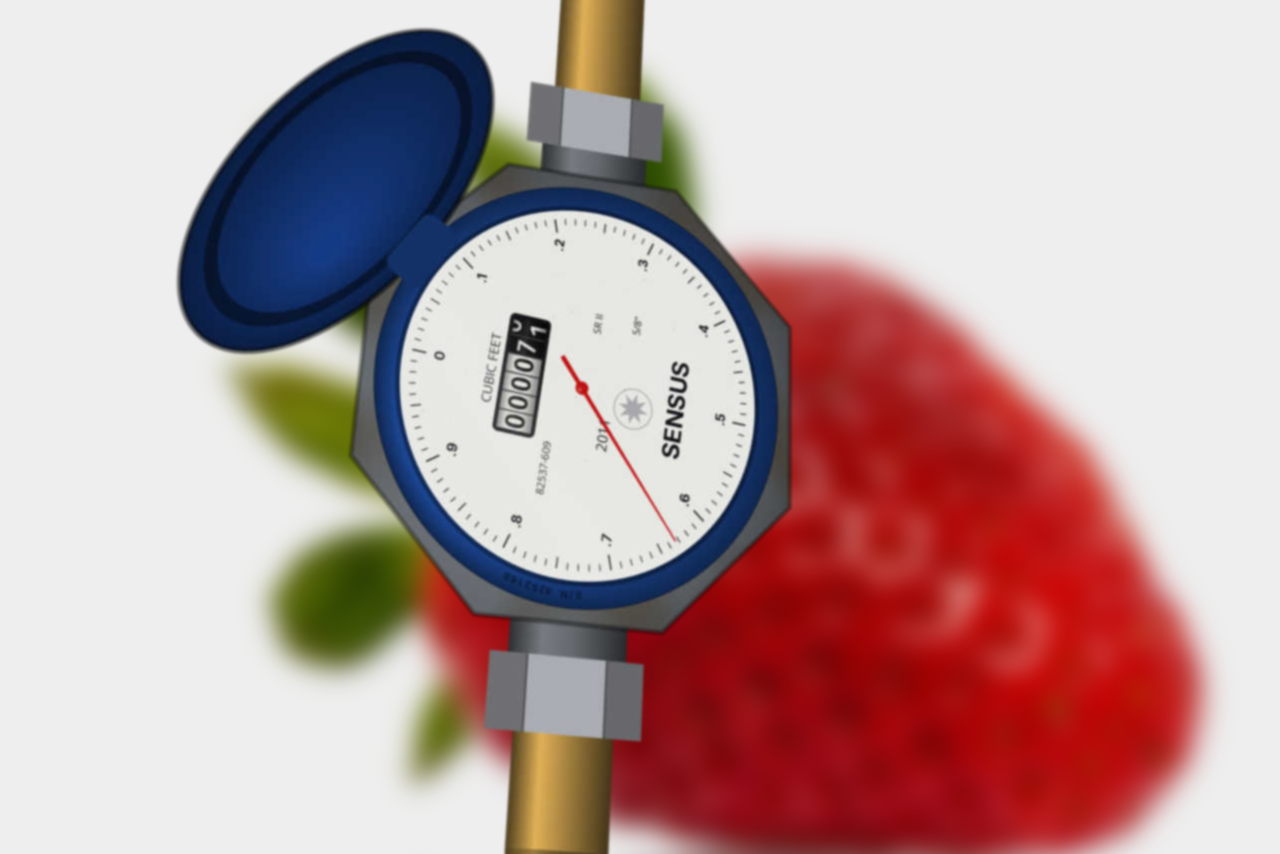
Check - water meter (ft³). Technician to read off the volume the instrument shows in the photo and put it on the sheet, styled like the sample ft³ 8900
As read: ft³ 70.63
